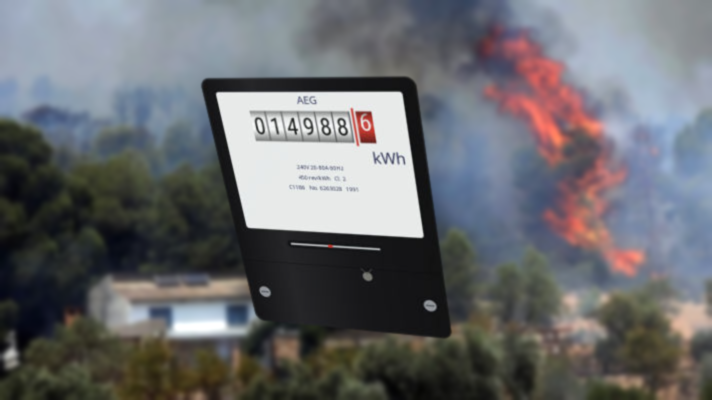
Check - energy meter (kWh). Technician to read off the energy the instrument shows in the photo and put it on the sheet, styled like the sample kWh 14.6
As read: kWh 14988.6
